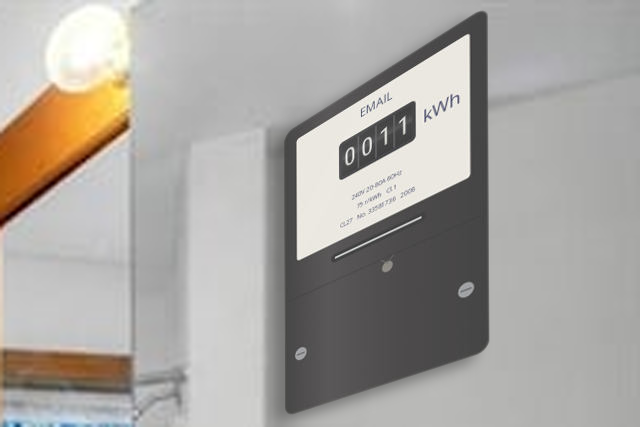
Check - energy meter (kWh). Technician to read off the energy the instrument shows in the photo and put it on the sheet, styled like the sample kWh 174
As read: kWh 11
